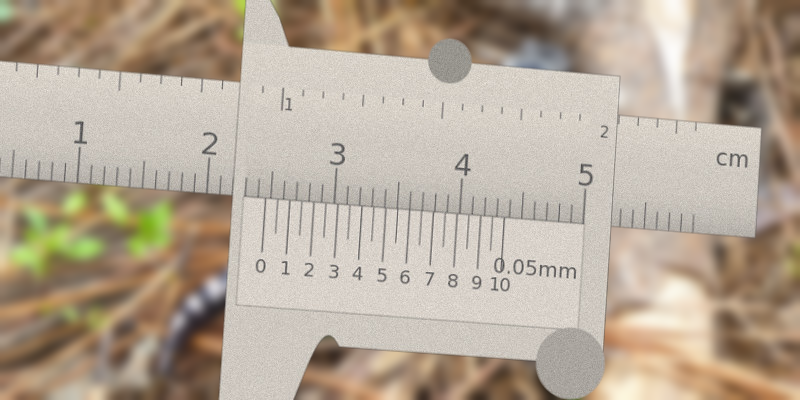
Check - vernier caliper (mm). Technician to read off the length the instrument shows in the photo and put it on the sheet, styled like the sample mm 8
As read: mm 24.6
